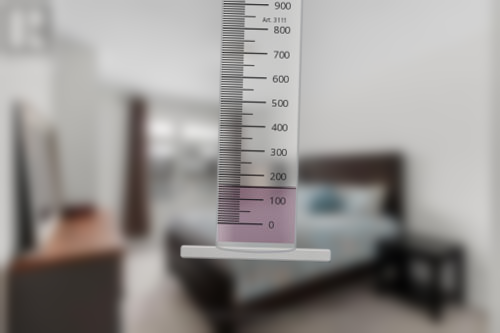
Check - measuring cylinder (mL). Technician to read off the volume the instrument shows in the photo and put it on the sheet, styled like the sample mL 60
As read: mL 150
